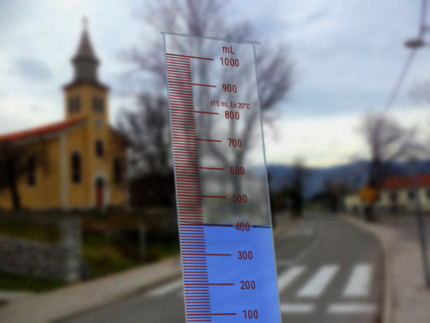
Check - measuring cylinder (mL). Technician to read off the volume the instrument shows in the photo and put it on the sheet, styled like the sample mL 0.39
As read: mL 400
